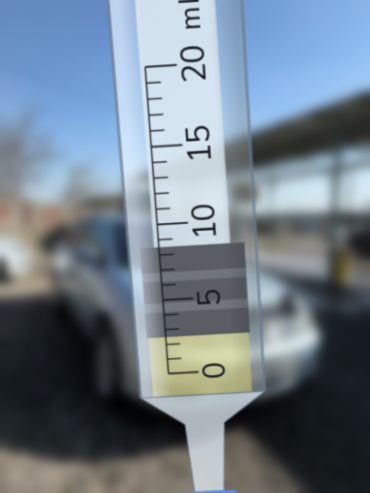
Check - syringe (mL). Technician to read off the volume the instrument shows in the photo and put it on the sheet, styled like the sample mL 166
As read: mL 2.5
